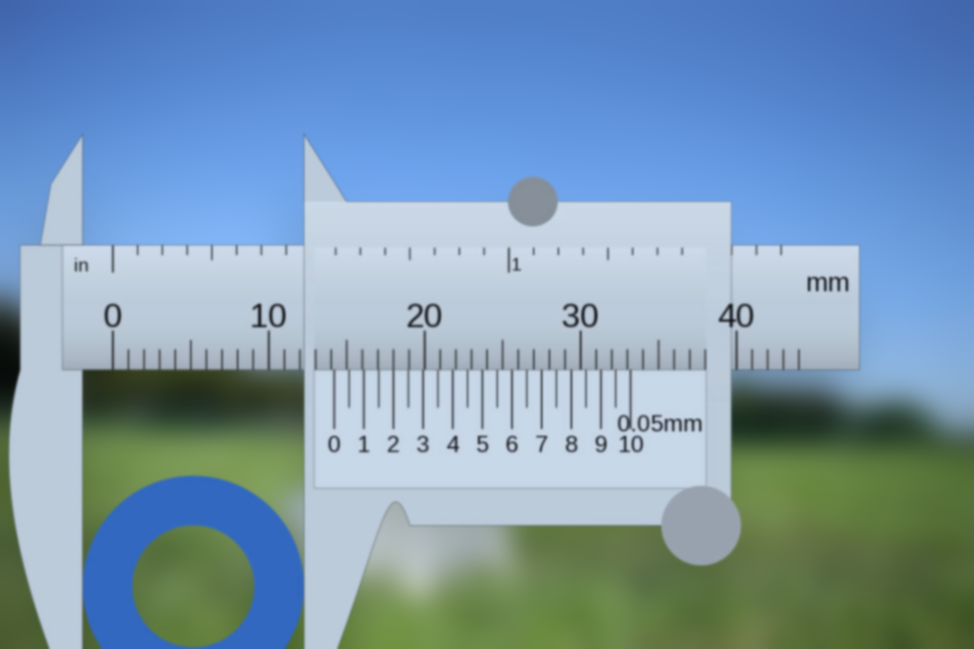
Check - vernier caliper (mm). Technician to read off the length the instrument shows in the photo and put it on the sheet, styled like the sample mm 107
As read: mm 14.2
